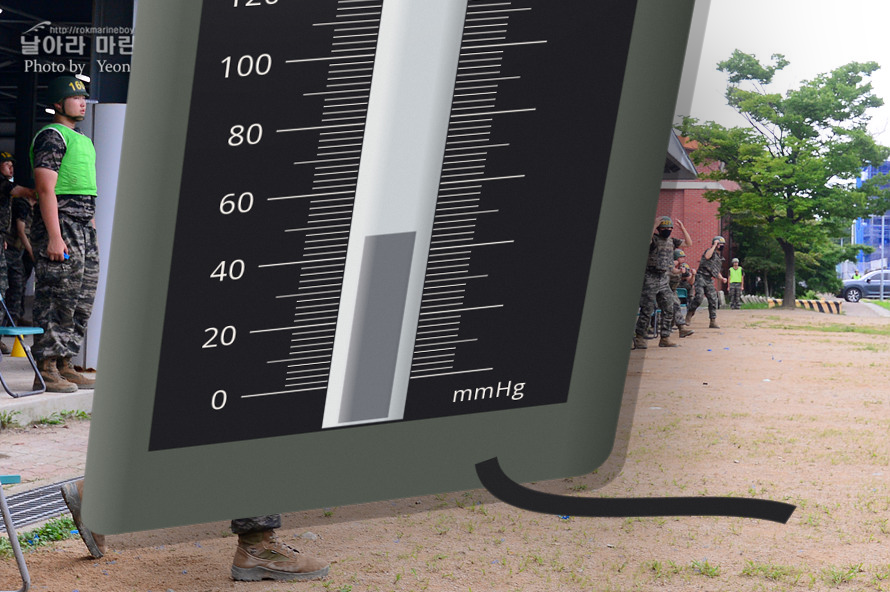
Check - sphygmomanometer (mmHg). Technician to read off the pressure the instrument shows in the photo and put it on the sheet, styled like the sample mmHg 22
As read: mmHg 46
